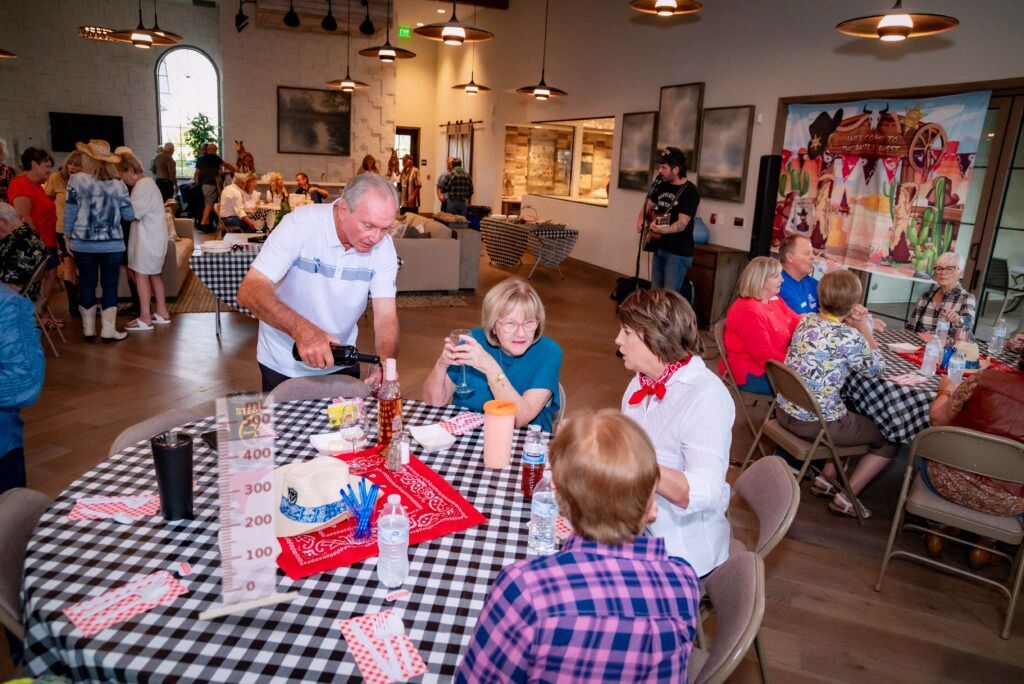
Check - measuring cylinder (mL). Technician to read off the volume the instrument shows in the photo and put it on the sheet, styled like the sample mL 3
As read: mL 450
